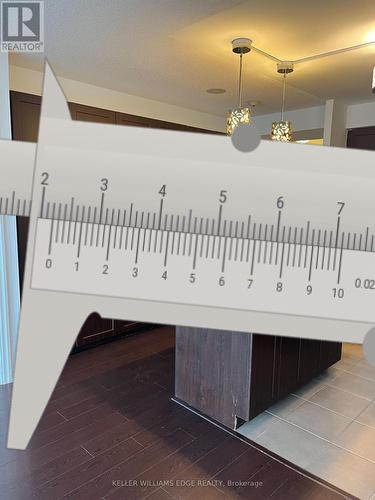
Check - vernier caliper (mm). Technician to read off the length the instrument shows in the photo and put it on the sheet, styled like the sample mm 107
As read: mm 22.0
